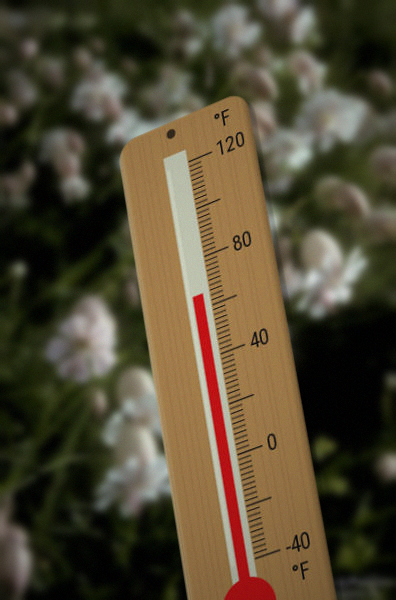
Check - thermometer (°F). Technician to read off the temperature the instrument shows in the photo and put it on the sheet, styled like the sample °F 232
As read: °F 66
